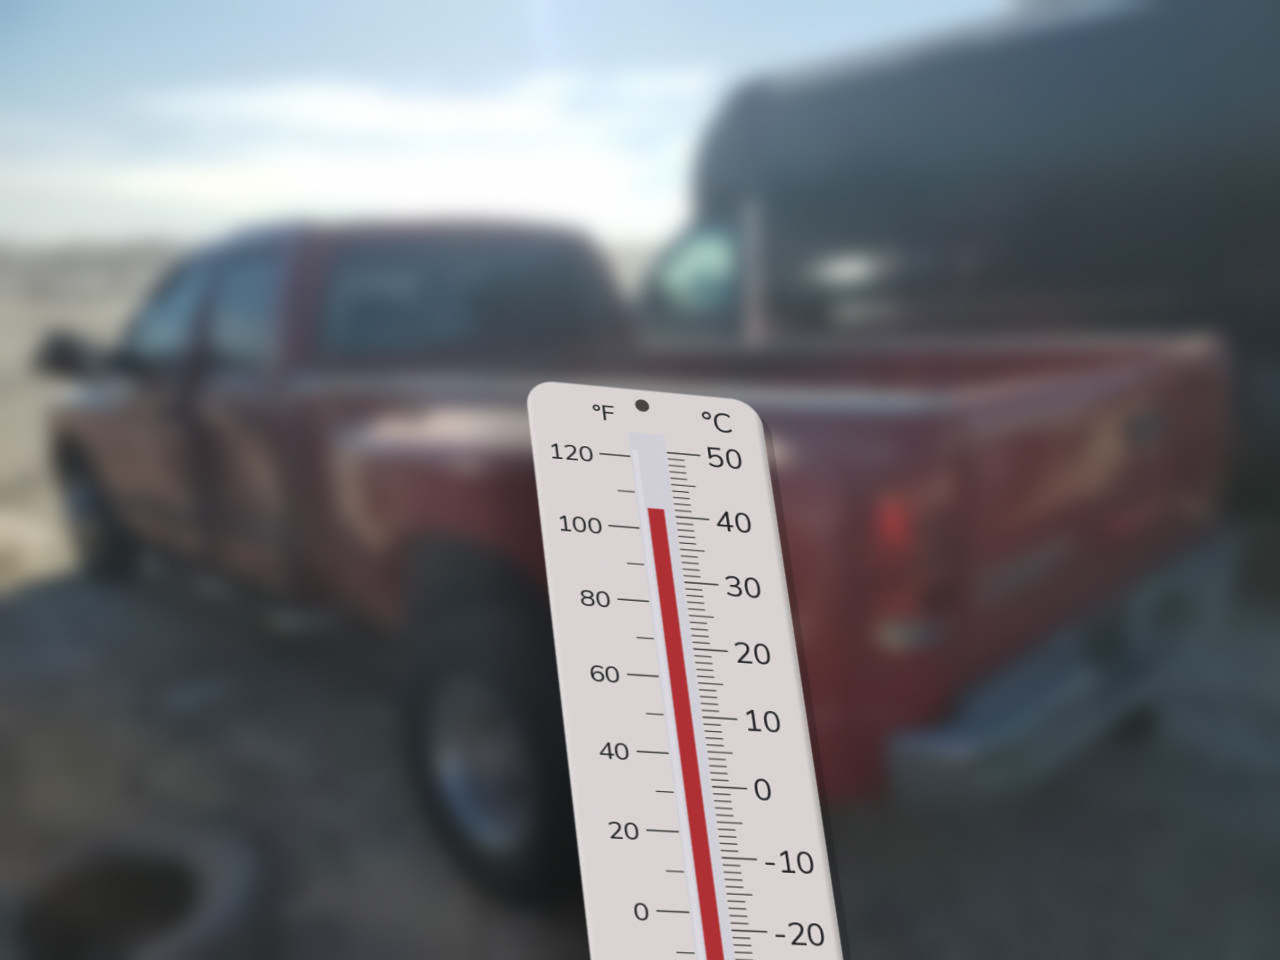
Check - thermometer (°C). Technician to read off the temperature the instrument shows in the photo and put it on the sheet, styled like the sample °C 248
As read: °C 41
